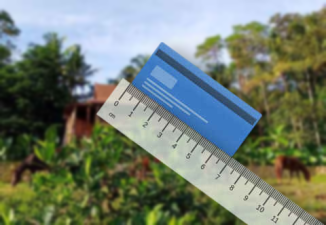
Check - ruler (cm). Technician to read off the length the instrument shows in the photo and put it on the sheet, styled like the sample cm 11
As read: cm 7
